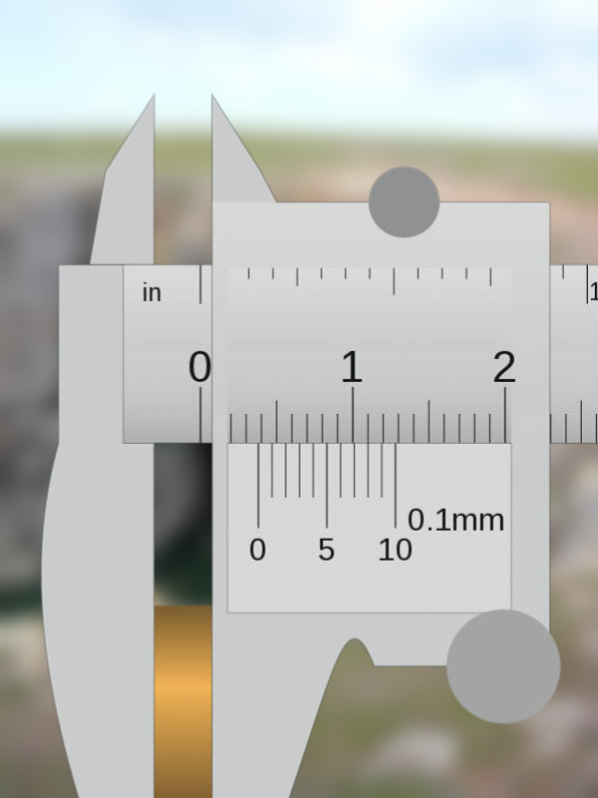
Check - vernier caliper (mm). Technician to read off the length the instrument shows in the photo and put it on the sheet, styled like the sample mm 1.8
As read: mm 3.8
